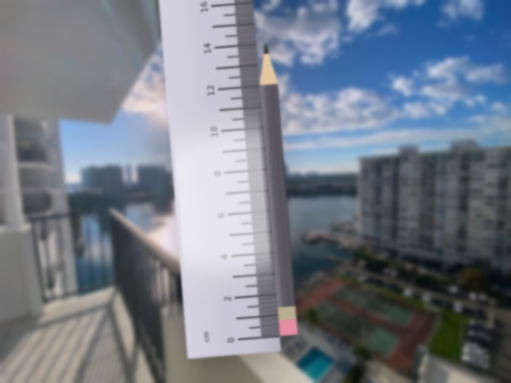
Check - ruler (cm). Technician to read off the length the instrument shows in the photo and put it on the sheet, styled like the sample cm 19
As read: cm 14
